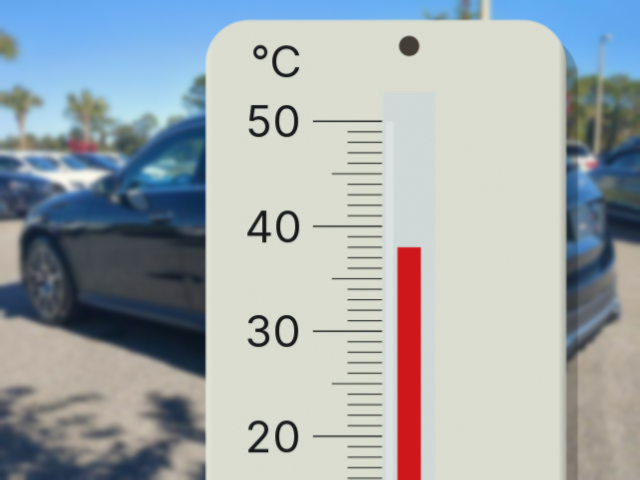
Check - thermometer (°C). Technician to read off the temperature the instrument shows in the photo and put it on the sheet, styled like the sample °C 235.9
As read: °C 38
